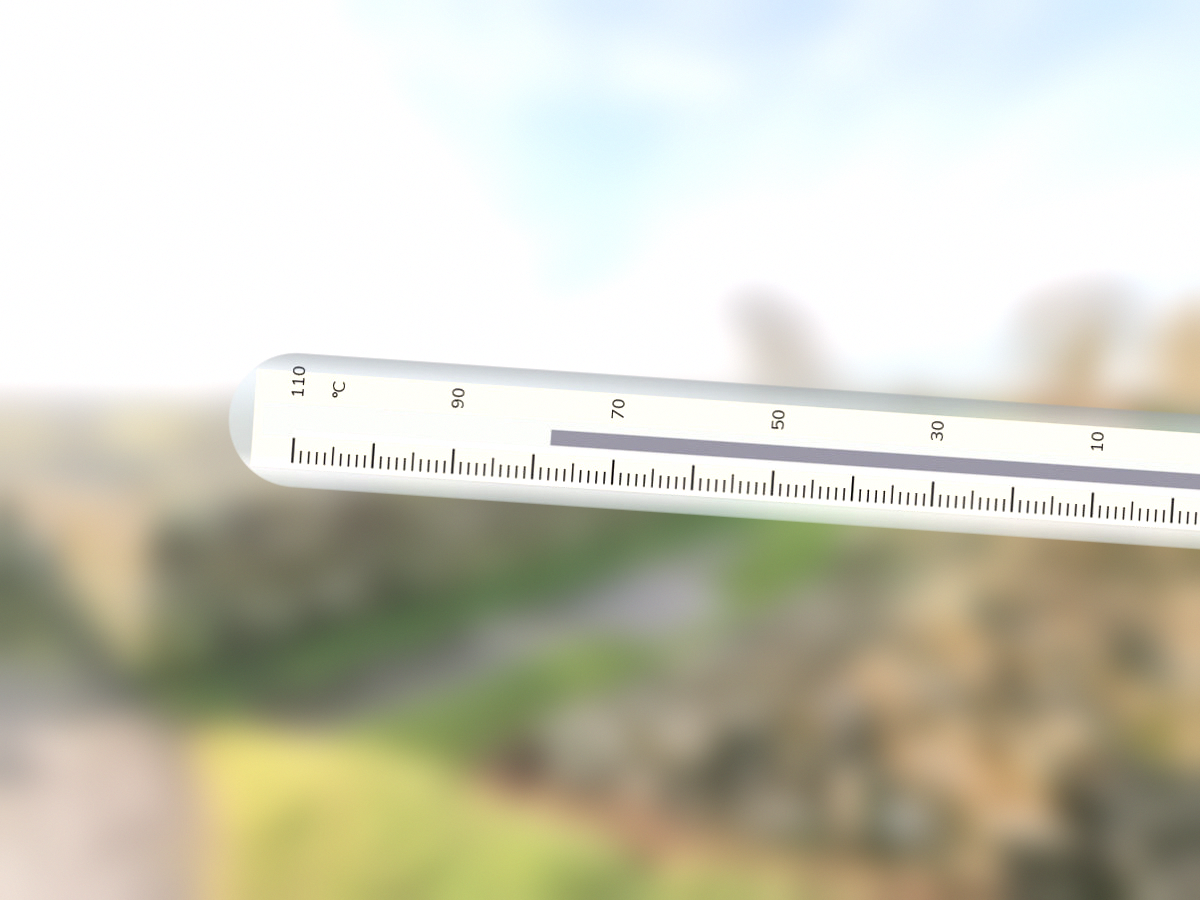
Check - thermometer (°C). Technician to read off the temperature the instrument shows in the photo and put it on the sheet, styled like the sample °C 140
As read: °C 78
